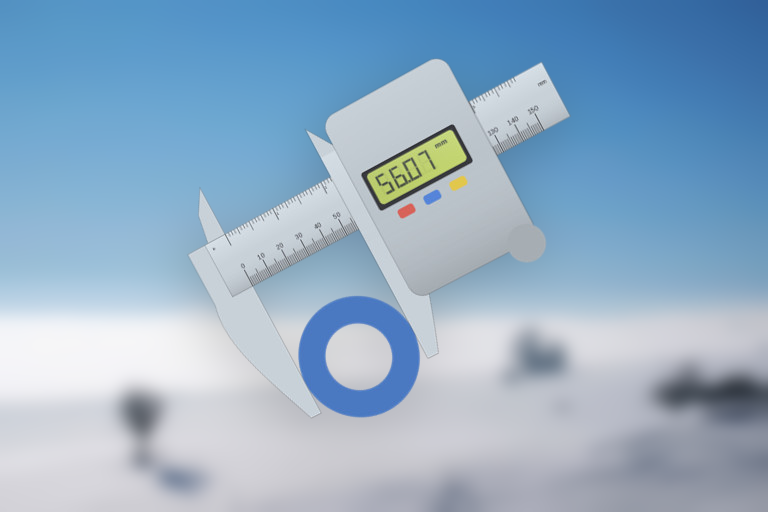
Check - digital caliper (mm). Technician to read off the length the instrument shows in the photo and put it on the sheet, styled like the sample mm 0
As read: mm 56.07
